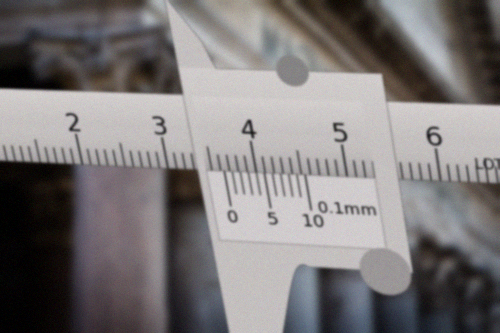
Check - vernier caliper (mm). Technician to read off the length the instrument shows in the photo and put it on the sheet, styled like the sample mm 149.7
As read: mm 36.4
